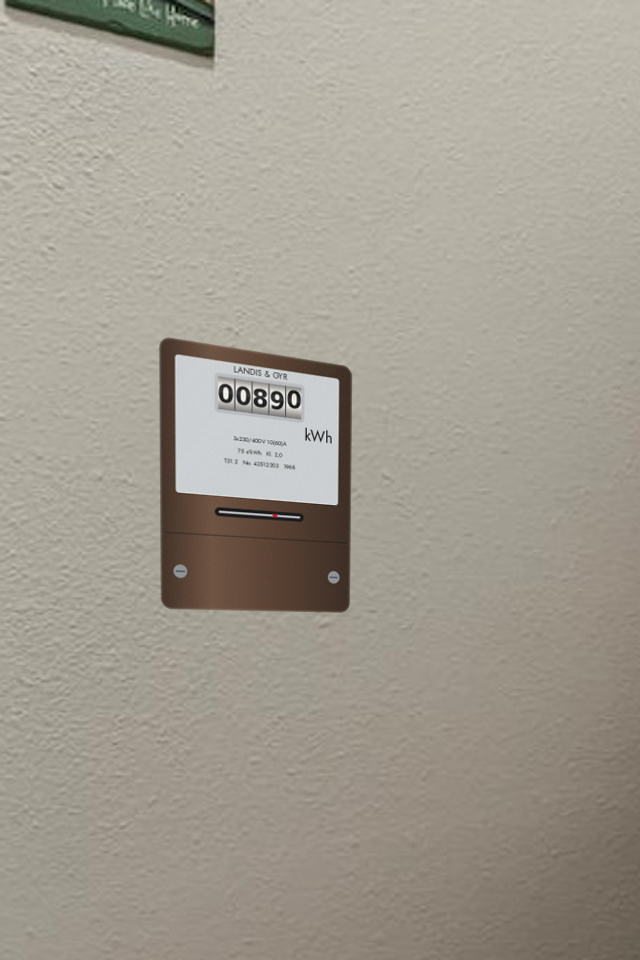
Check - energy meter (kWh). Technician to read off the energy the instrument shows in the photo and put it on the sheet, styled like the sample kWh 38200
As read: kWh 890
